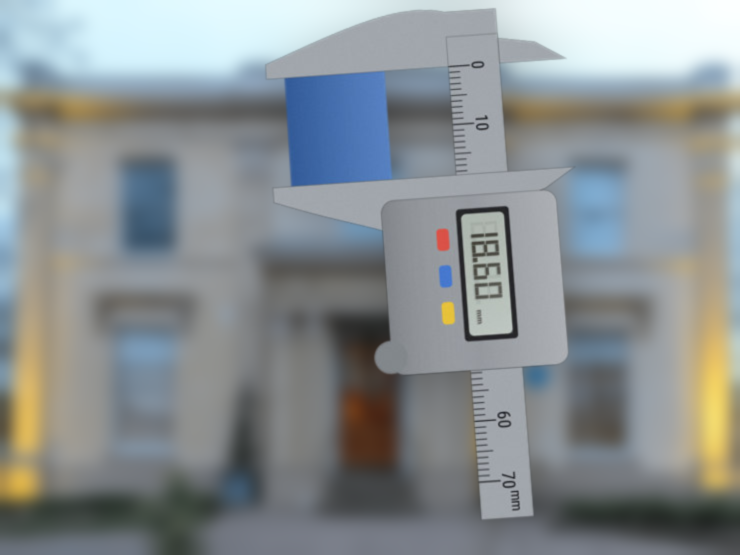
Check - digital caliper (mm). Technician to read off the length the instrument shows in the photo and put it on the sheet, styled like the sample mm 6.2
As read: mm 18.60
